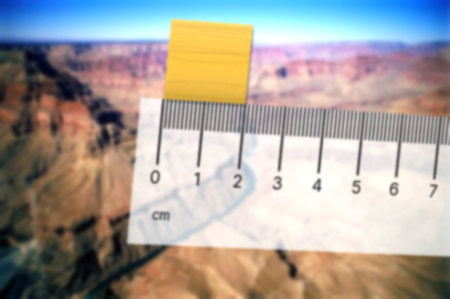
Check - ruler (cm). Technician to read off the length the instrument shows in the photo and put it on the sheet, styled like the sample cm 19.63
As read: cm 2
